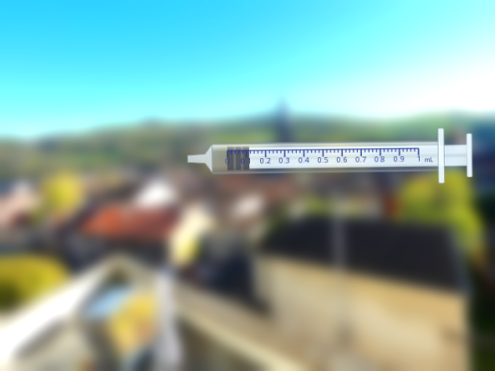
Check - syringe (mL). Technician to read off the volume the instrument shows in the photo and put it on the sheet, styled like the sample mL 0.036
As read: mL 0
